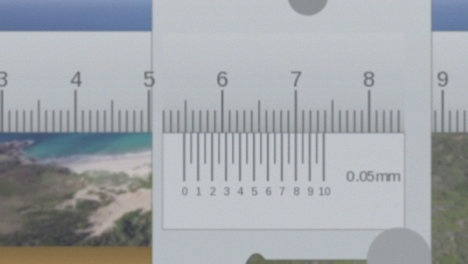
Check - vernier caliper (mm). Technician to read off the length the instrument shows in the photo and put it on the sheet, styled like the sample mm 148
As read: mm 54.8
